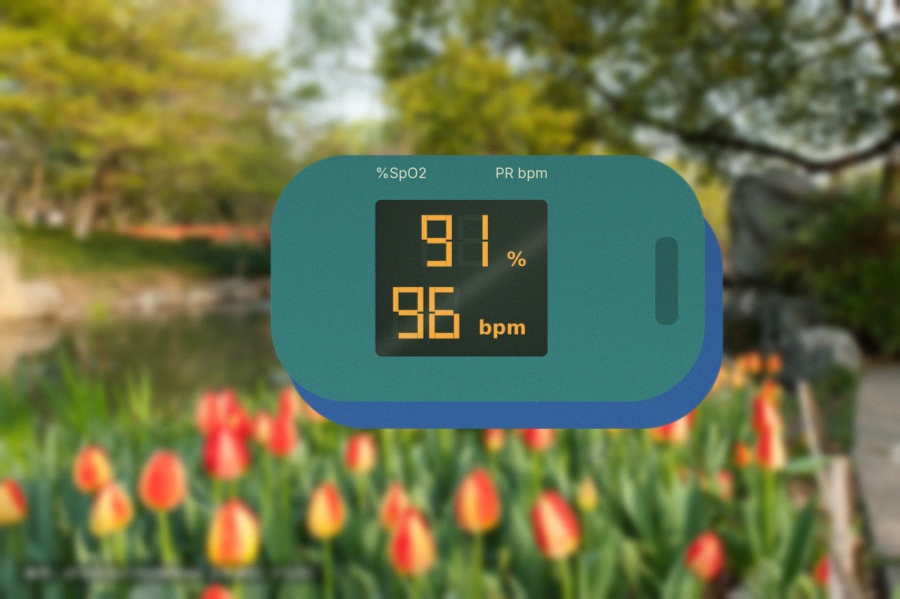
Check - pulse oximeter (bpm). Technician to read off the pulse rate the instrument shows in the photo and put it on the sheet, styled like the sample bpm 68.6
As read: bpm 96
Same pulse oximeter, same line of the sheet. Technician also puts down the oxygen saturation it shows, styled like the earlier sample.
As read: % 91
